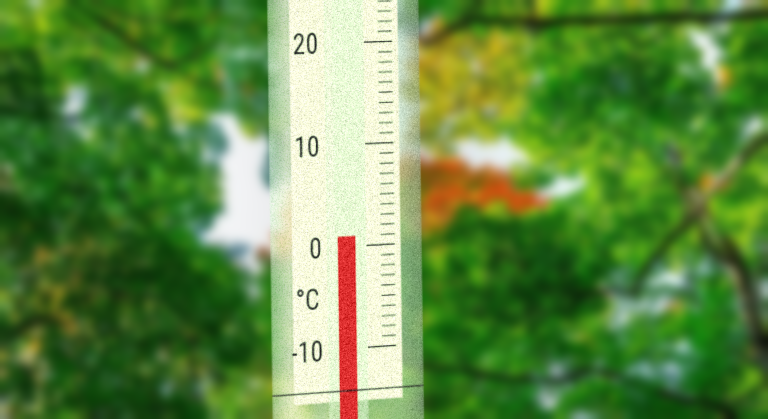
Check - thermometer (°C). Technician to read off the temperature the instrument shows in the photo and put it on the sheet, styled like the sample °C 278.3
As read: °C 1
